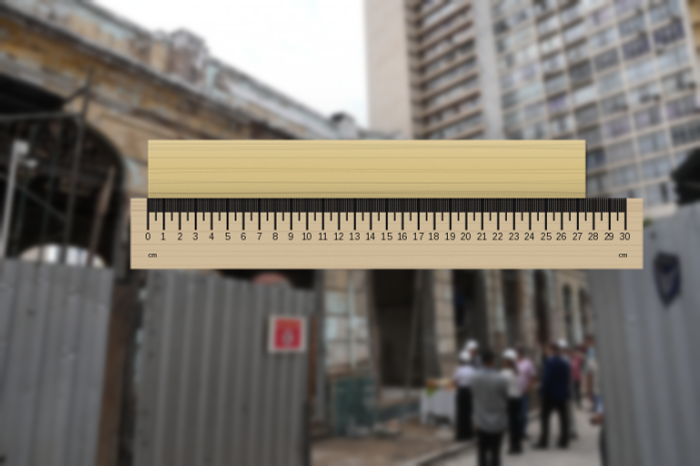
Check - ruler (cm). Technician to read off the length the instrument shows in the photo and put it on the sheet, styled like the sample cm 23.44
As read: cm 27.5
